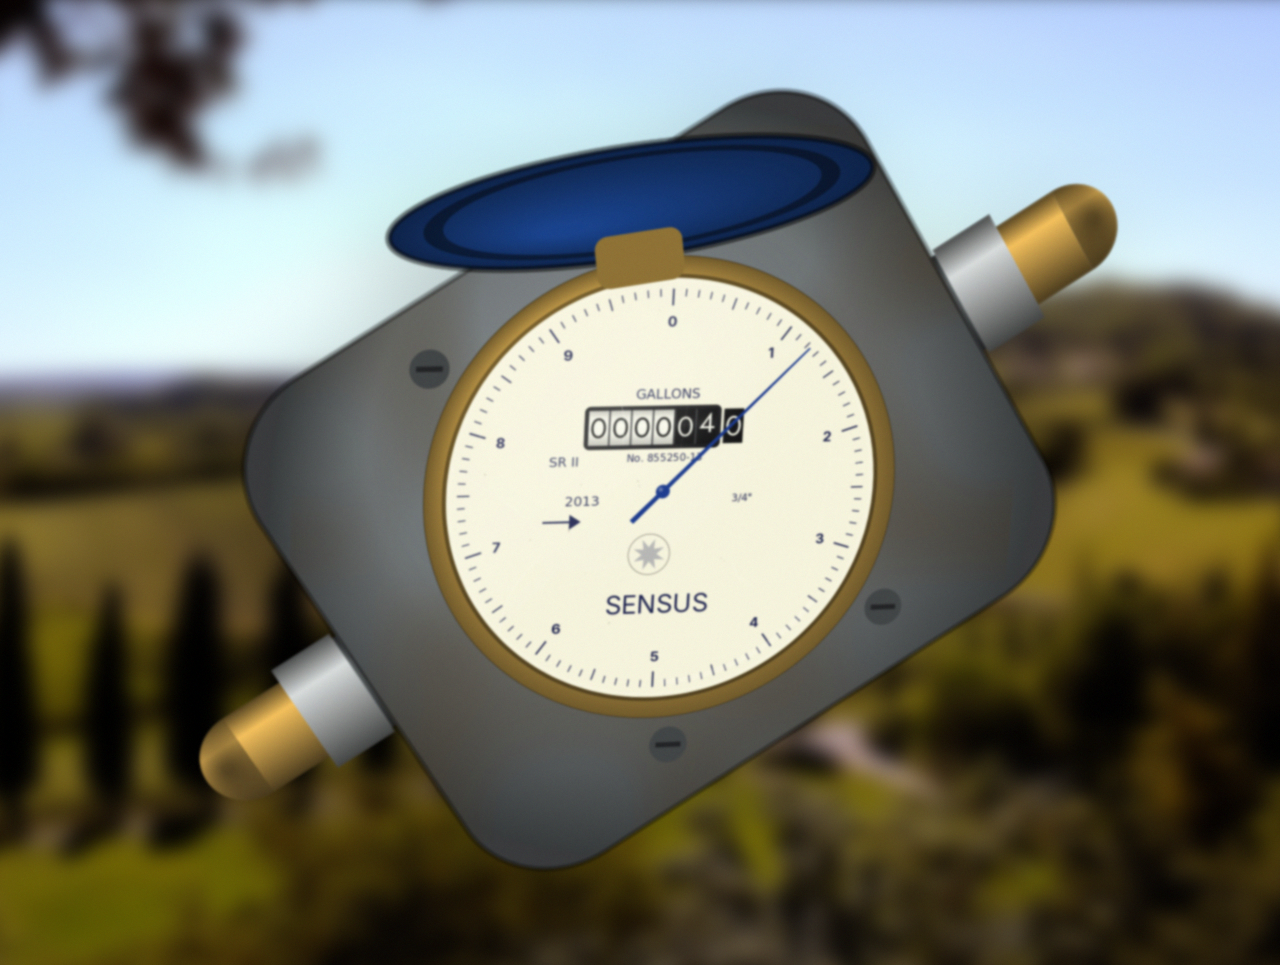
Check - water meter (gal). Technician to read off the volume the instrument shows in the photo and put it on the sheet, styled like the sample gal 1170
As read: gal 41.2
